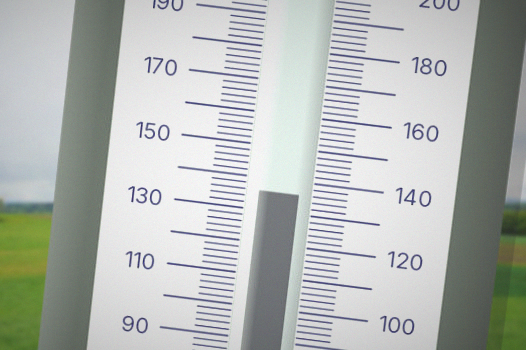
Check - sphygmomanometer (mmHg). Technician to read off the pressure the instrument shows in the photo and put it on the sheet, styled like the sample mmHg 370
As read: mmHg 136
